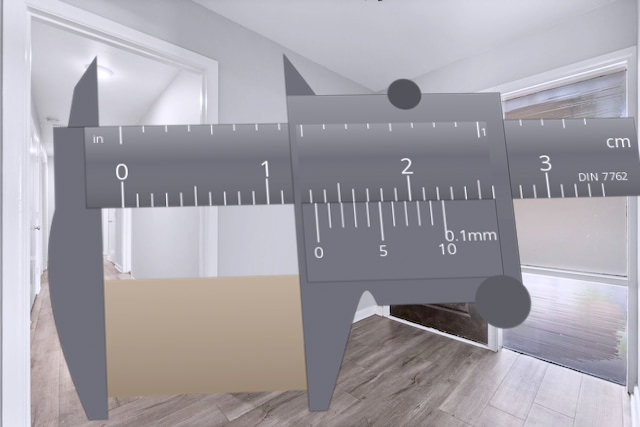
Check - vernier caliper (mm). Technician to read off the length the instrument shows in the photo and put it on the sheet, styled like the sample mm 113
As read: mm 13.3
